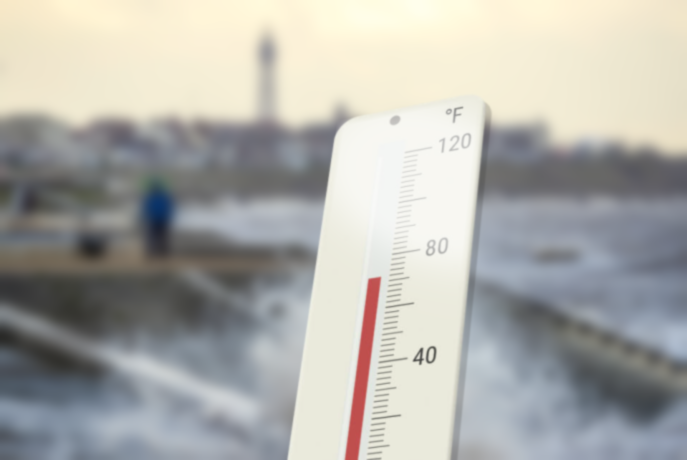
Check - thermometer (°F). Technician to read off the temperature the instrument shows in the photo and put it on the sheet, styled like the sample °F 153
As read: °F 72
